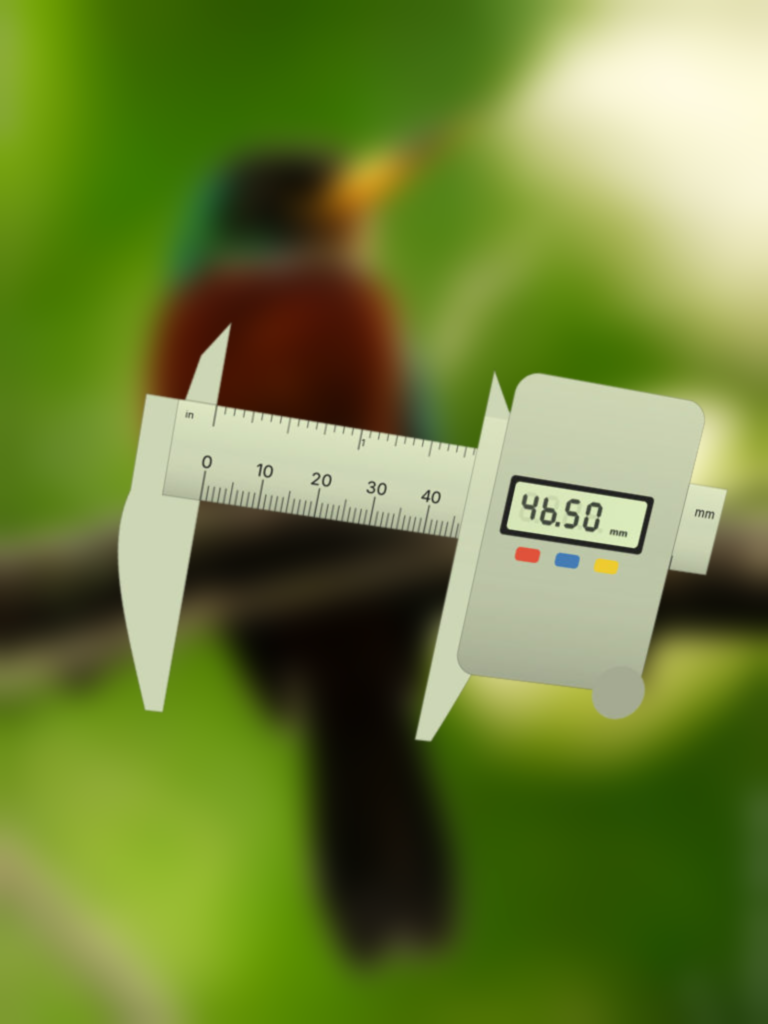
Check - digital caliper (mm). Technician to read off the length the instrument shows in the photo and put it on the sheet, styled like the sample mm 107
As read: mm 46.50
